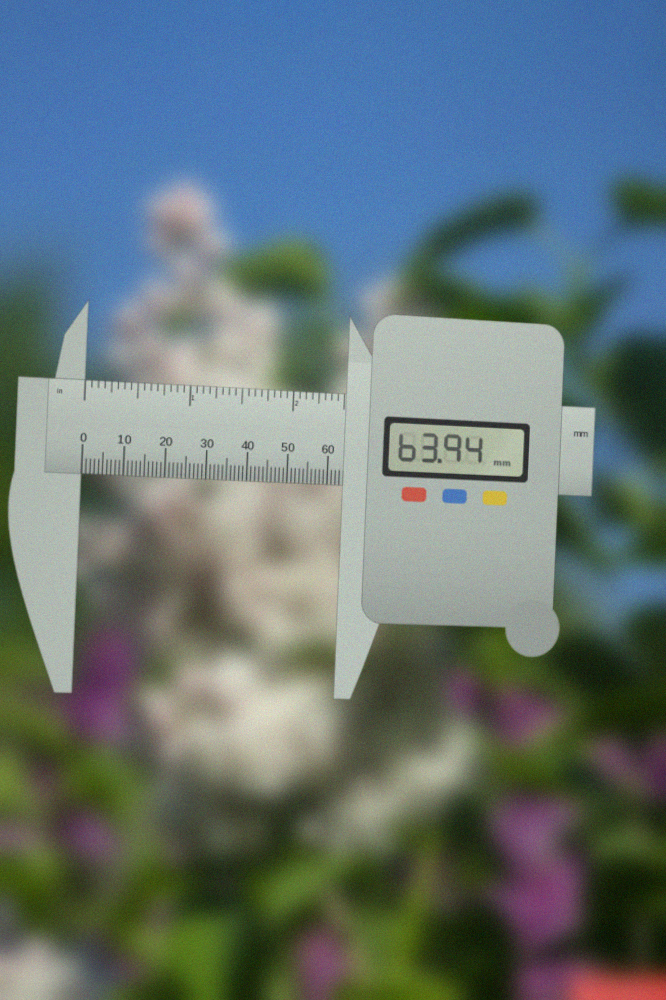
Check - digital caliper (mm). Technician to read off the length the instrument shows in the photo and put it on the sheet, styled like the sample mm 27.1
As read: mm 63.94
